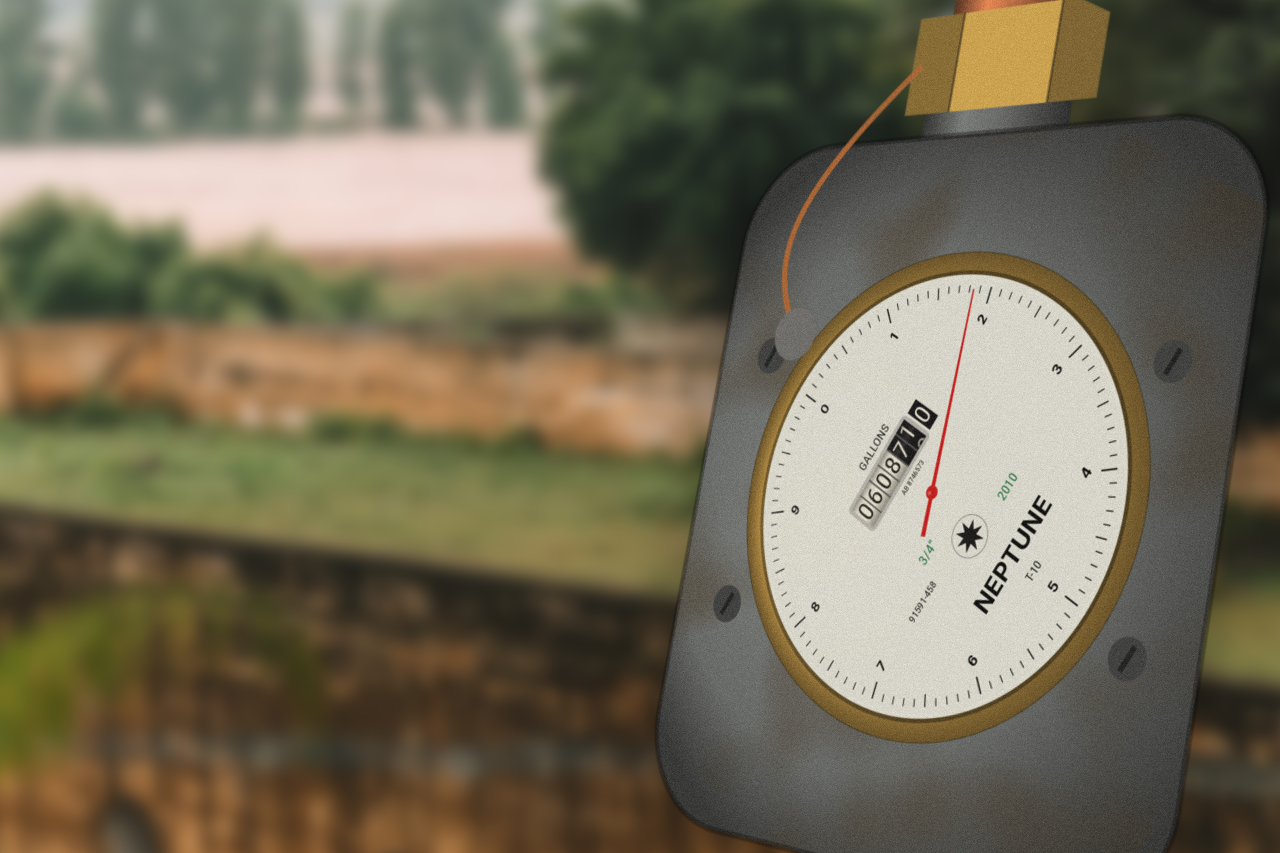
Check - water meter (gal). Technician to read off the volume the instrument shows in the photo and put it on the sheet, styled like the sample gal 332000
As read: gal 608711.8
